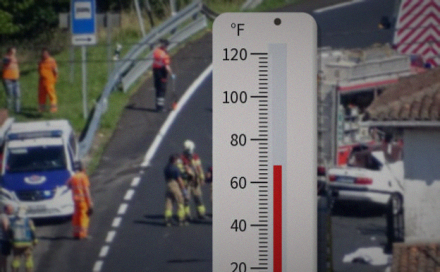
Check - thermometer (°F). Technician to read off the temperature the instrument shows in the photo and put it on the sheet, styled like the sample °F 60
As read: °F 68
